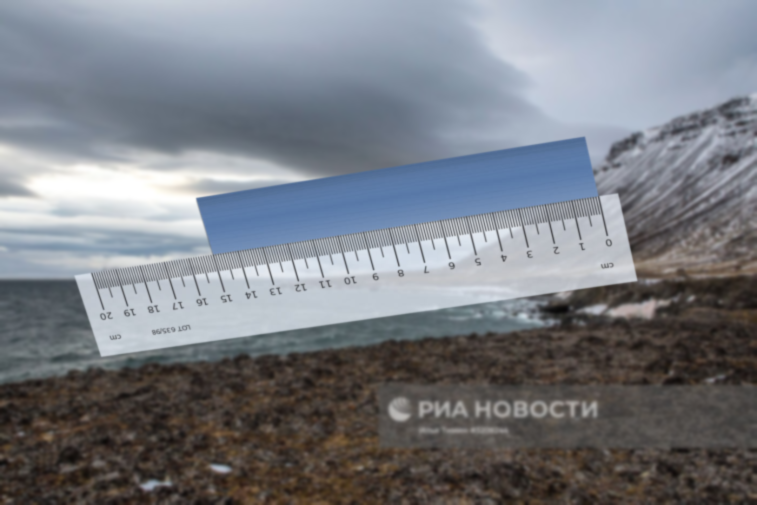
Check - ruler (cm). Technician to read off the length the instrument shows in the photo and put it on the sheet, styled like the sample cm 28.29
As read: cm 15
